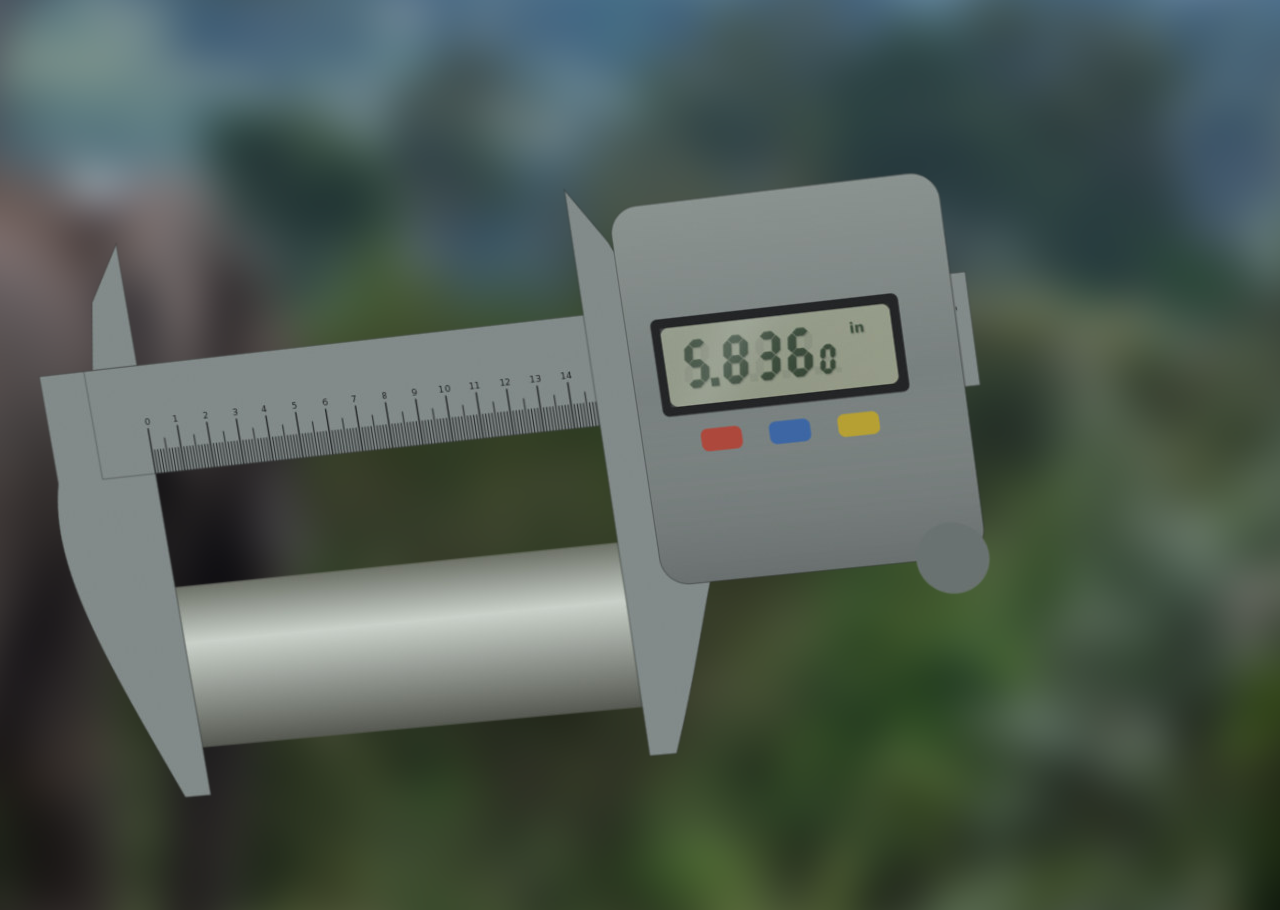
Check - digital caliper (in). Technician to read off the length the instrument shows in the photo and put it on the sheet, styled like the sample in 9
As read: in 5.8360
